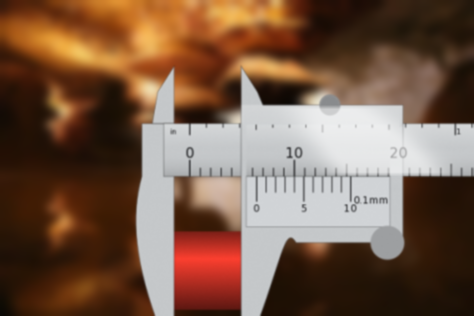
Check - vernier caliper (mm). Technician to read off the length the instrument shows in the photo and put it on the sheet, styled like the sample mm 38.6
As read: mm 6.4
